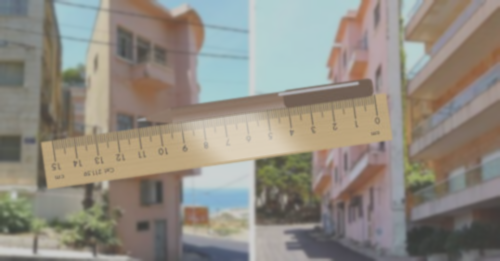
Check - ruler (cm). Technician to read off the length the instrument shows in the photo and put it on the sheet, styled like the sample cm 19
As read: cm 11
